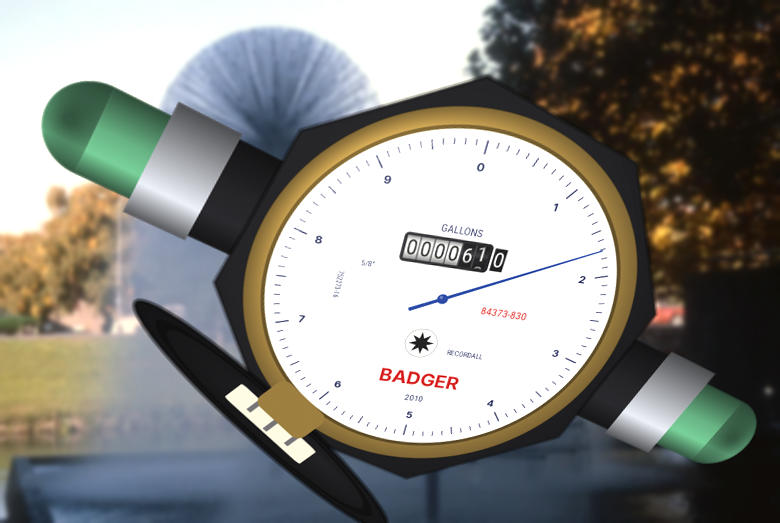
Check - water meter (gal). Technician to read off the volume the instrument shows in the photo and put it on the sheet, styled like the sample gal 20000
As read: gal 611.7
